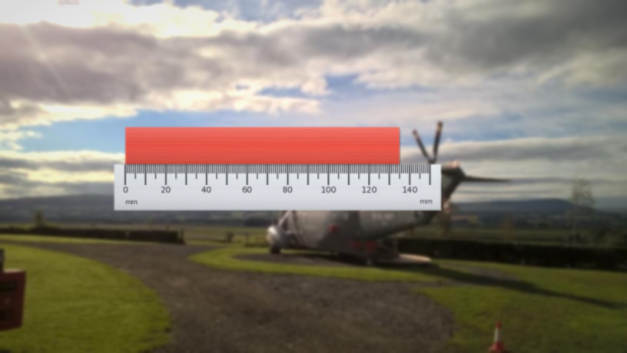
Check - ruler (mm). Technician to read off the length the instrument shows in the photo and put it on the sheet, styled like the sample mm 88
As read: mm 135
